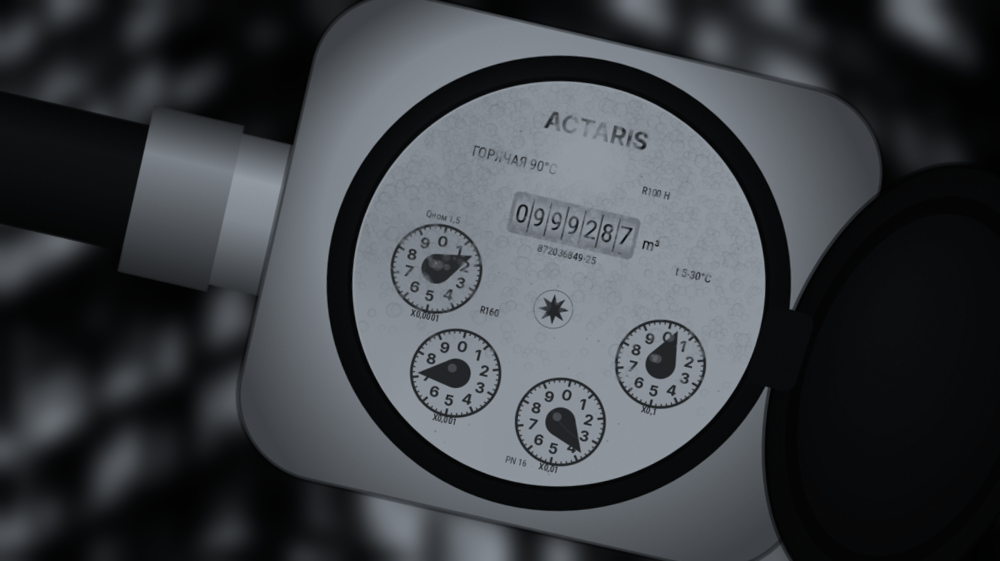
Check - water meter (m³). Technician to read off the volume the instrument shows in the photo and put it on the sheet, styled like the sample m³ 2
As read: m³ 999287.0371
